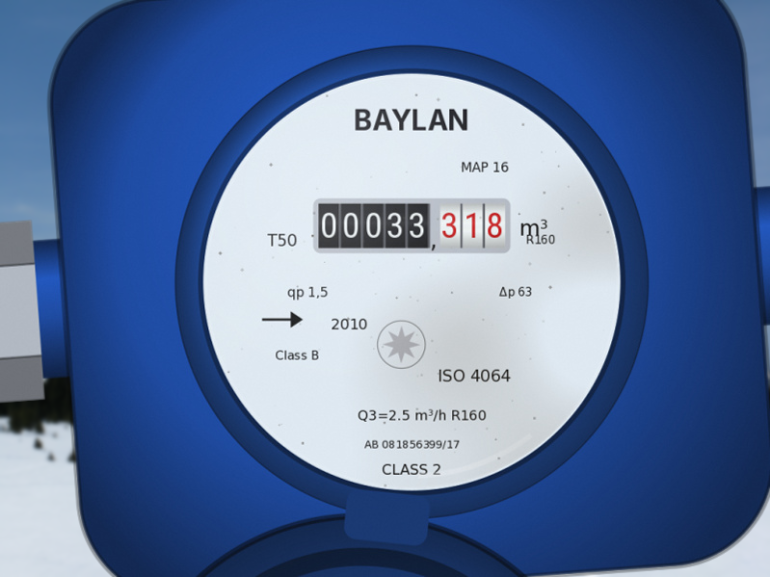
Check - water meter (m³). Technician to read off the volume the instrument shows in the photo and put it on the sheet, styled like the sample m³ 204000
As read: m³ 33.318
